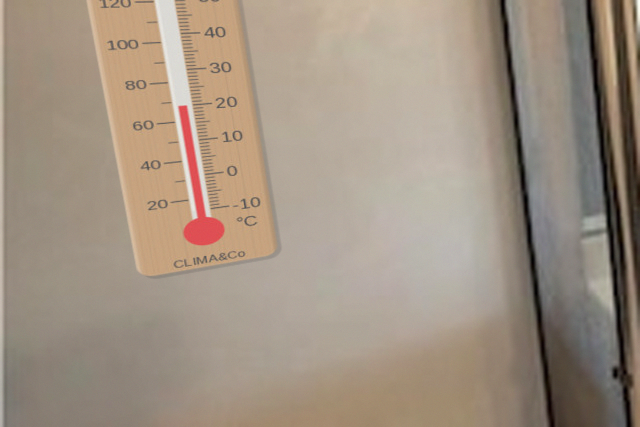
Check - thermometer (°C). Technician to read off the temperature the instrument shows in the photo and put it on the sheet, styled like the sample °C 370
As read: °C 20
